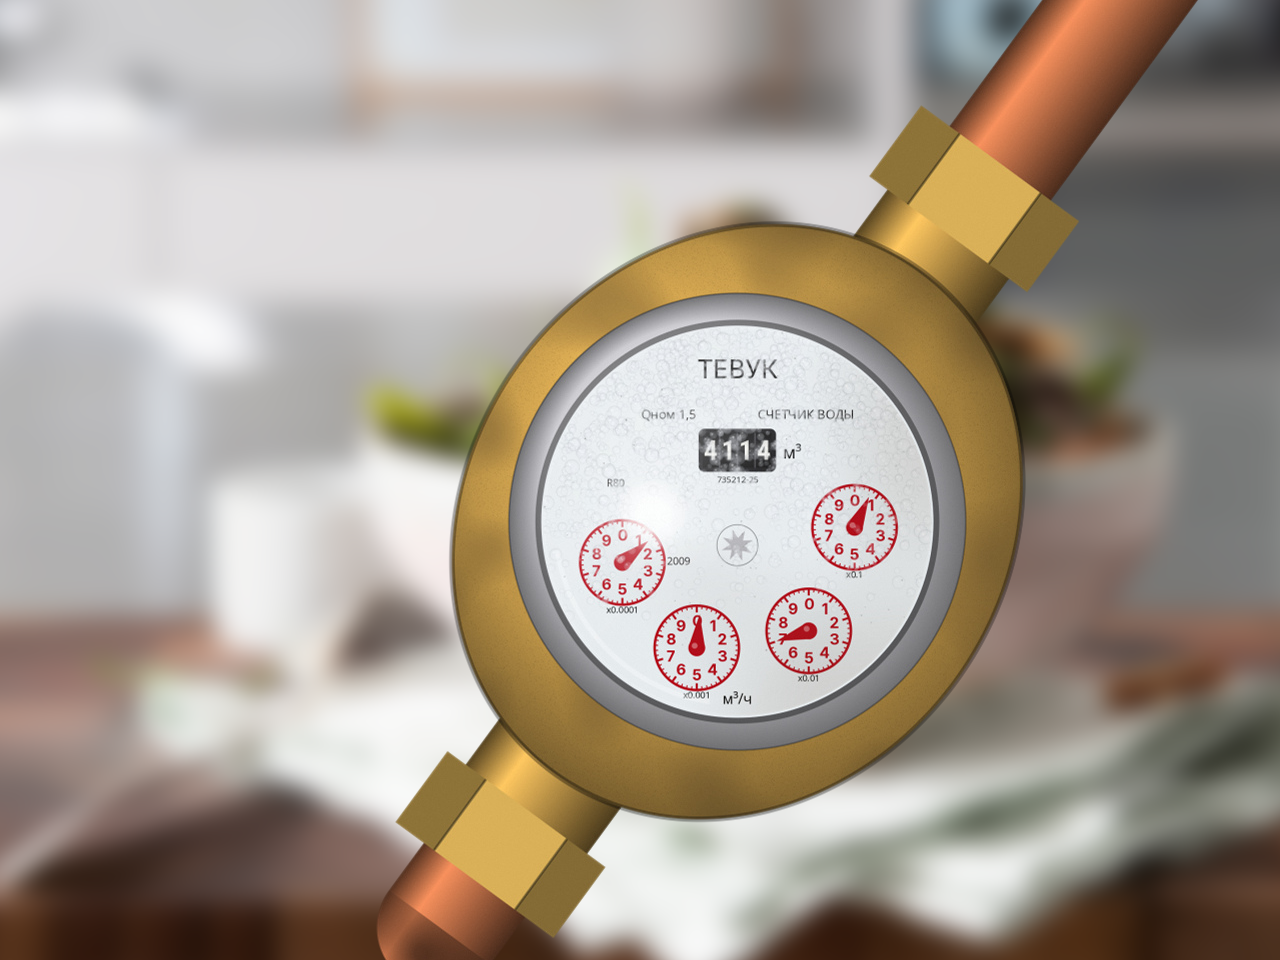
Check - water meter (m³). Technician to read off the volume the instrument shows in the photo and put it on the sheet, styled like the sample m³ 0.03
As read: m³ 4114.0701
